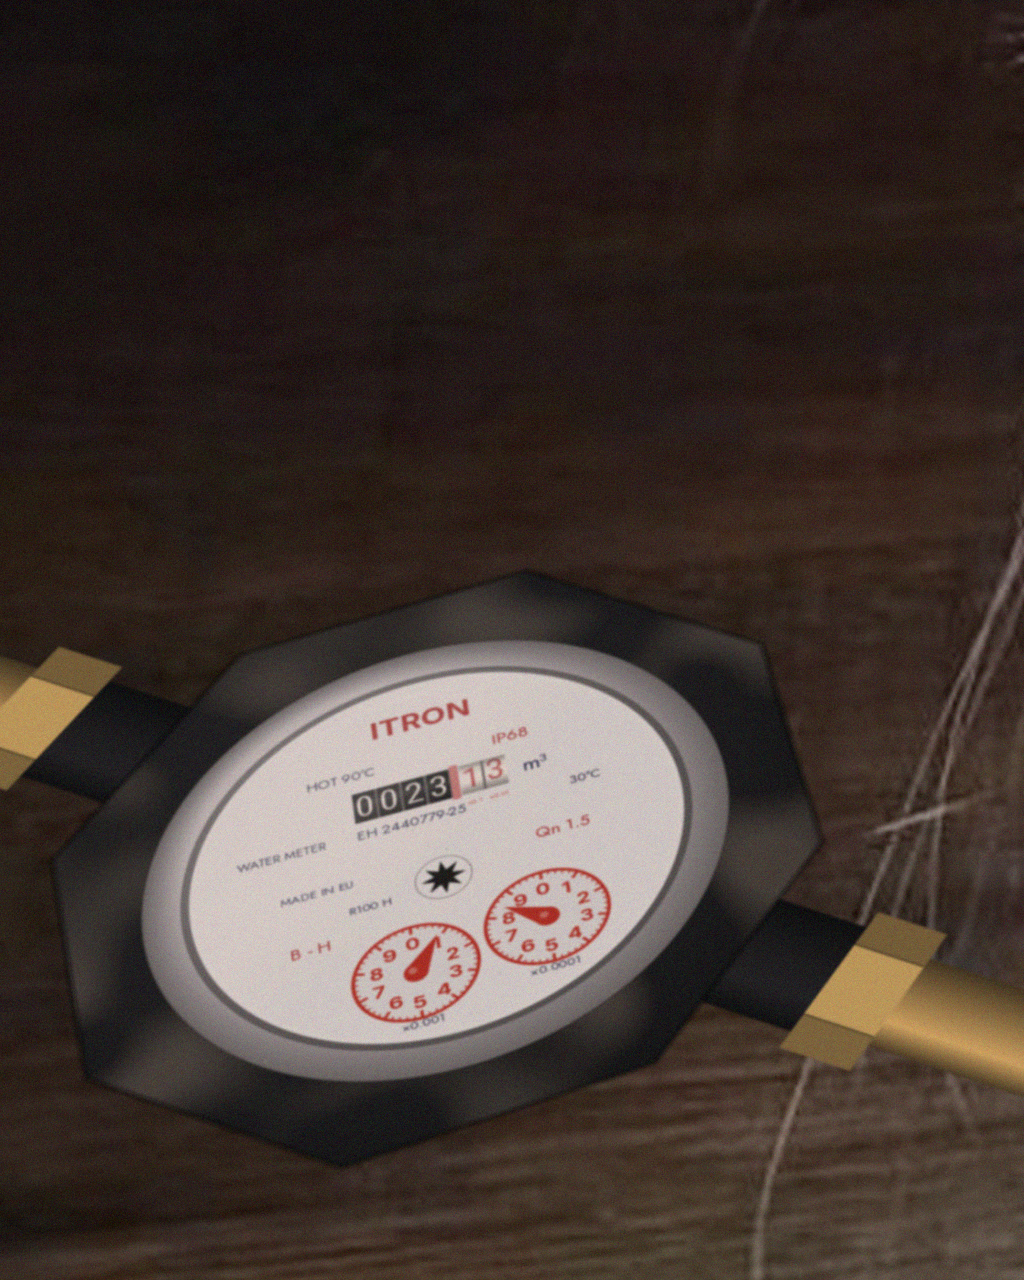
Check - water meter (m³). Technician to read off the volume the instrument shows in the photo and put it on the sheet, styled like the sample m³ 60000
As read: m³ 23.1308
